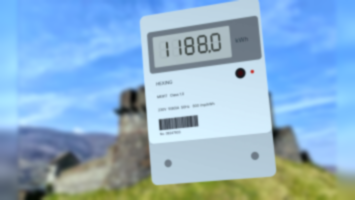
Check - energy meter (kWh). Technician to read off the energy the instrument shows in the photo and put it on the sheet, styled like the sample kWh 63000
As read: kWh 1188.0
